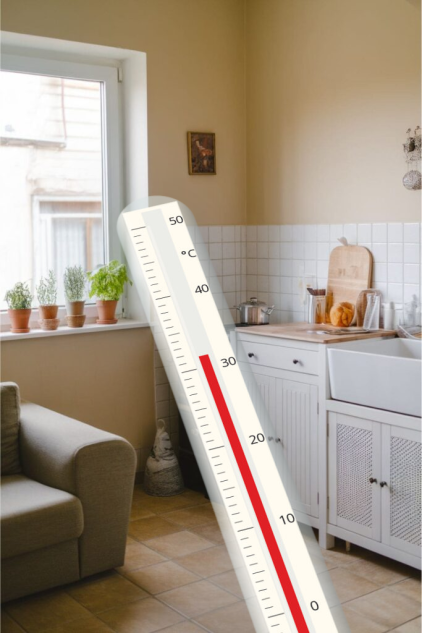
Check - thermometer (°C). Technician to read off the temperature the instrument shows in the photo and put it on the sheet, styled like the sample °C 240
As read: °C 31.5
